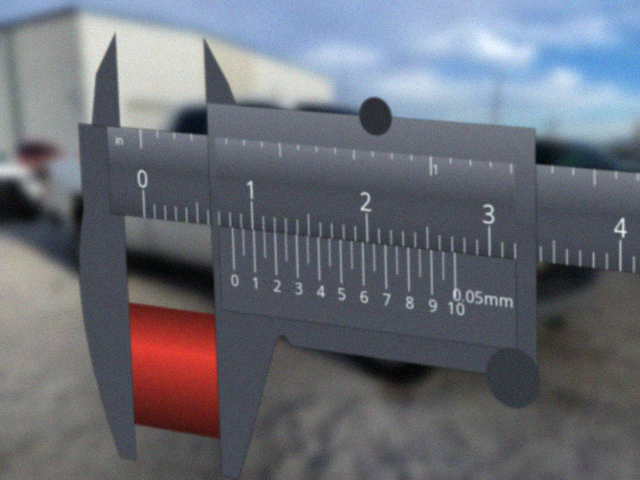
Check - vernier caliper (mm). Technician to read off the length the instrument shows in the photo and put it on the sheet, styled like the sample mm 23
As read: mm 8.2
